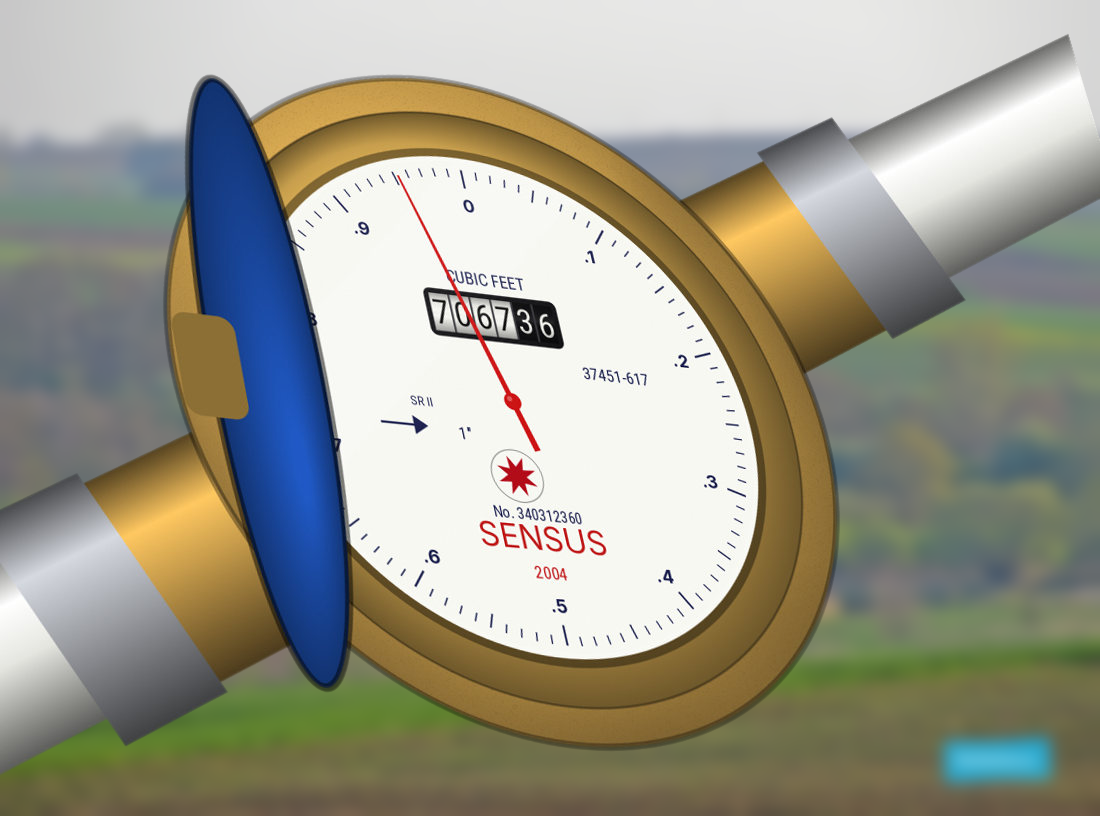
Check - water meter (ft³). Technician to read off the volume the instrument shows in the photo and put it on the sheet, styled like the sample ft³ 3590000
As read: ft³ 706735.95
